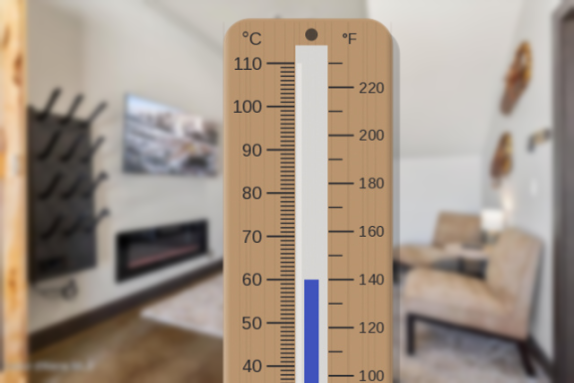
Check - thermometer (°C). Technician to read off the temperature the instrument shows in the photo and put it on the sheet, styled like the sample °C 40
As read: °C 60
